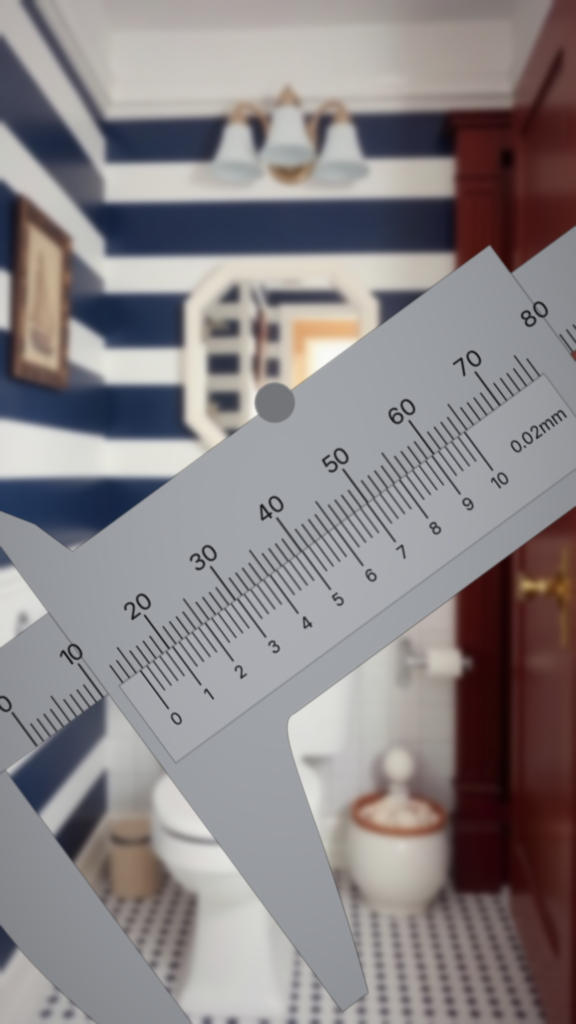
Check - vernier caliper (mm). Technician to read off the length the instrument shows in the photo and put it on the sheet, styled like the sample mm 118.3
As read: mm 15.6
